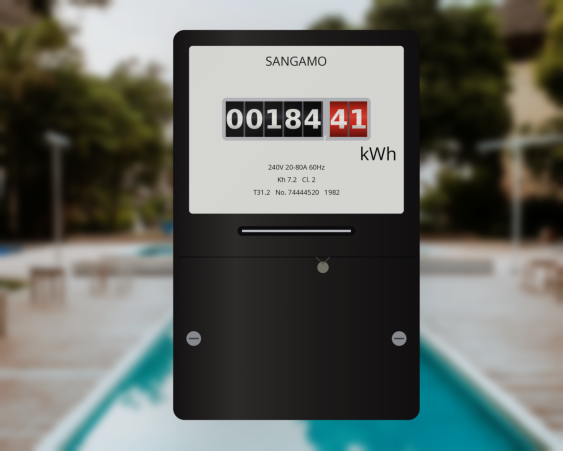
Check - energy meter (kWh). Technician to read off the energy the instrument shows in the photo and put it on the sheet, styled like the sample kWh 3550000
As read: kWh 184.41
